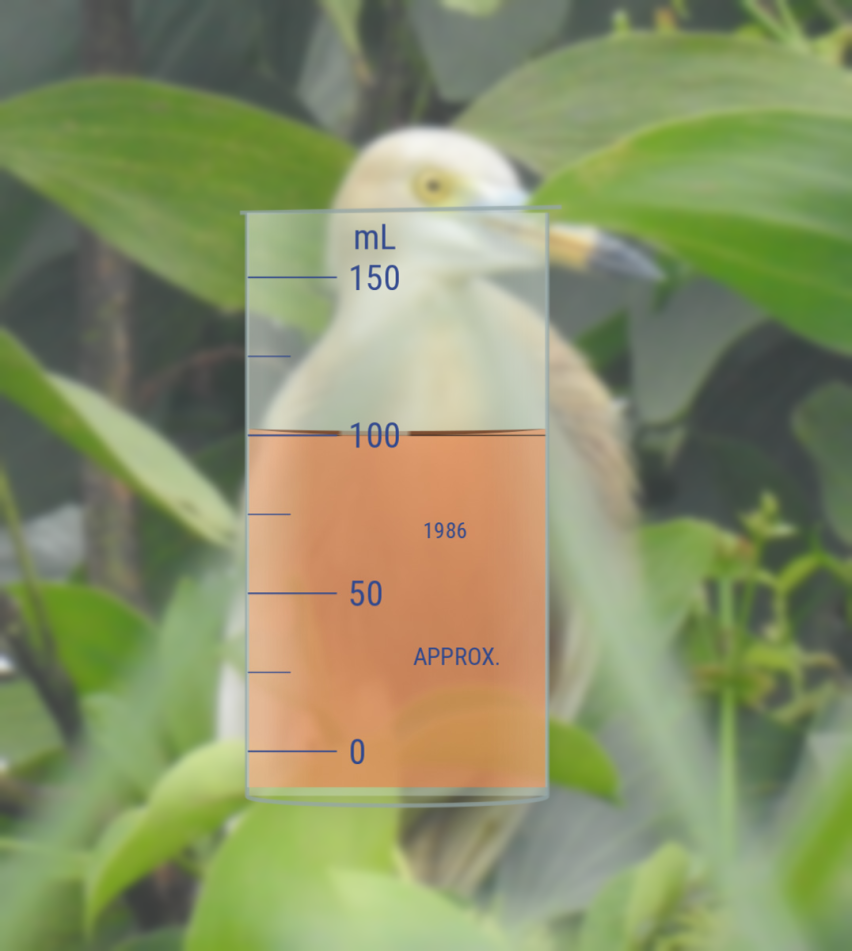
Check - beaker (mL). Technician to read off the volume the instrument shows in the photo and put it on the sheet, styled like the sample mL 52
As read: mL 100
